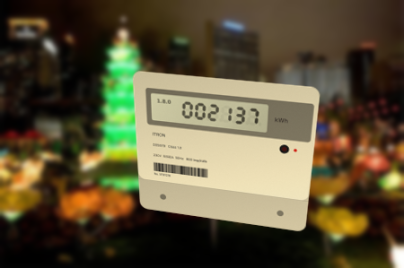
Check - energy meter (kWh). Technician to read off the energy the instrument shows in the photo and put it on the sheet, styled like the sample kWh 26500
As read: kWh 2137
